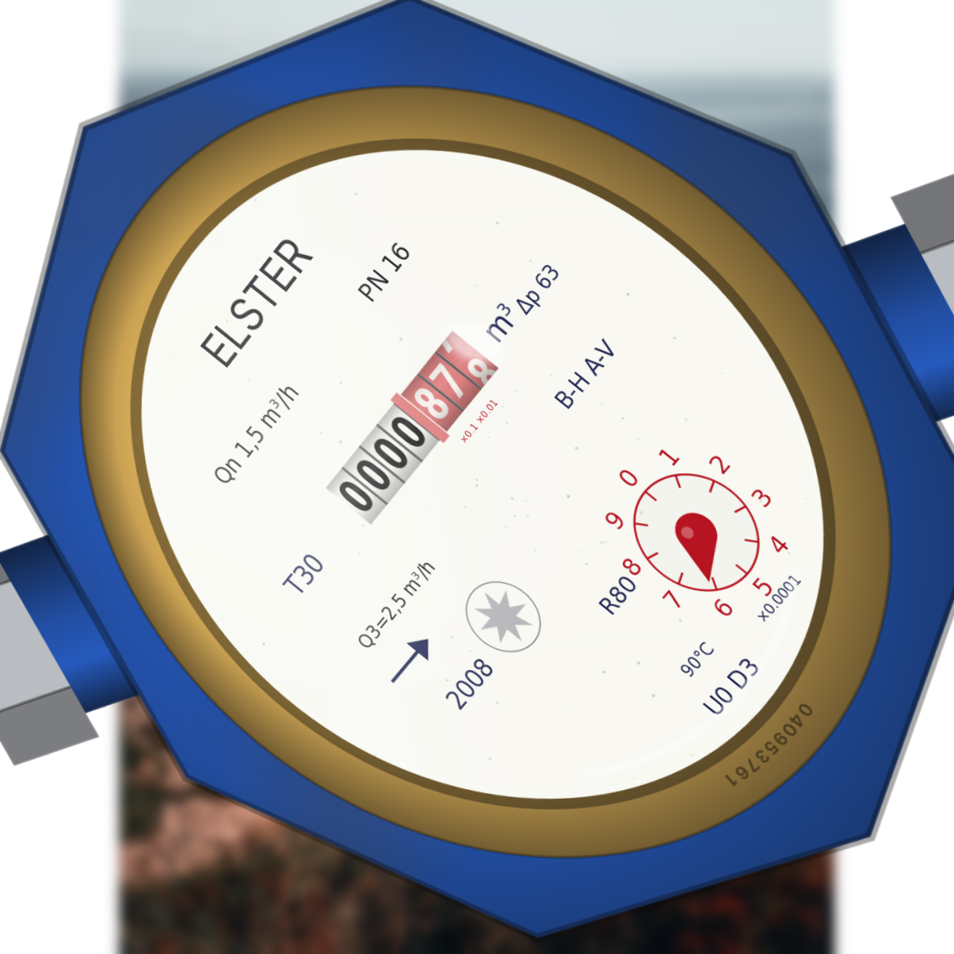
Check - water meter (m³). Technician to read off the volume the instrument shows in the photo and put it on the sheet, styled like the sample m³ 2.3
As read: m³ 0.8776
